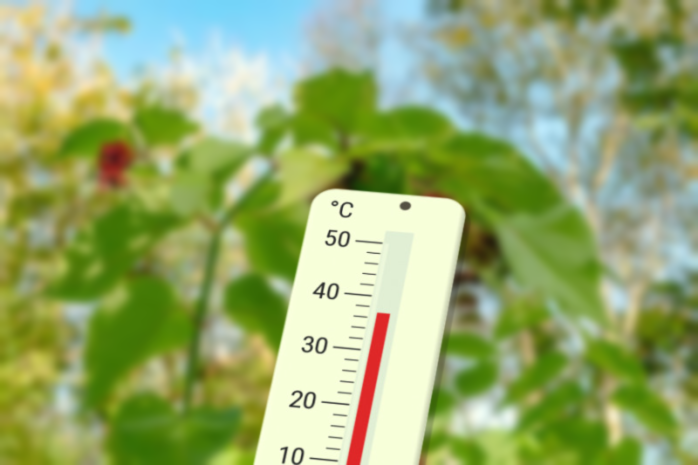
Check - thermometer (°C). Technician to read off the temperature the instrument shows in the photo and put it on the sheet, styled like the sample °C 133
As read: °C 37
